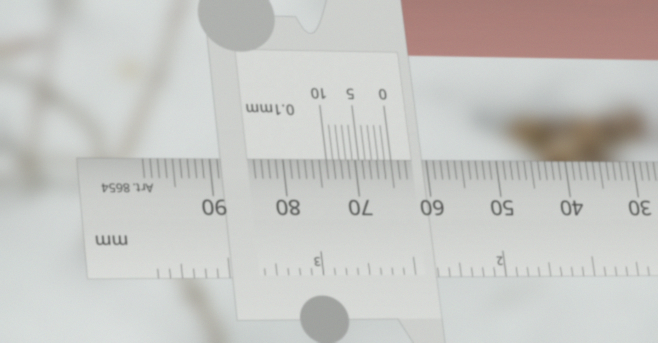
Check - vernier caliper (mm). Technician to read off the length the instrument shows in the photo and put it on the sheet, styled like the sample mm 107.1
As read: mm 65.0
